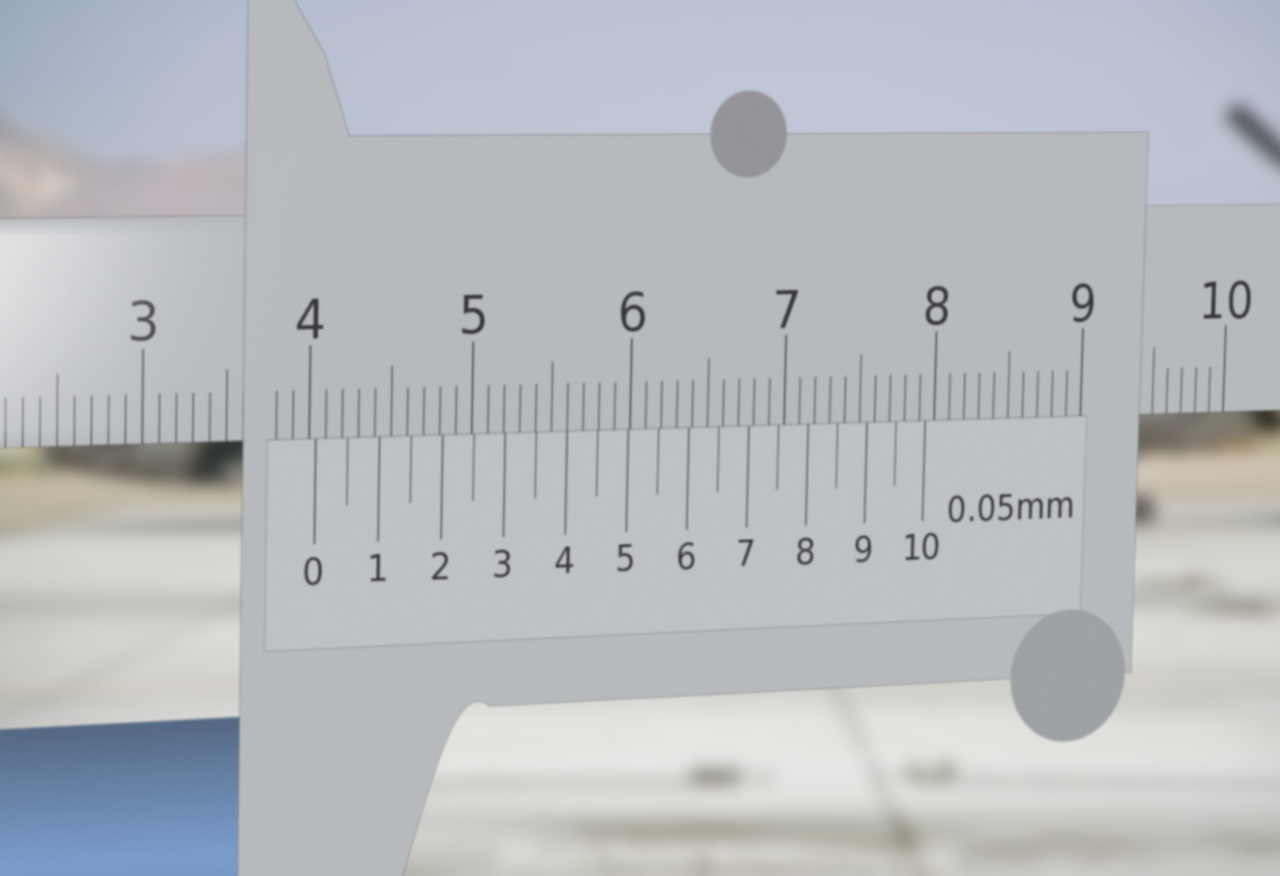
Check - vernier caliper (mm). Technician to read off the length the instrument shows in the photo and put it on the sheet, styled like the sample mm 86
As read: mm 40.4
